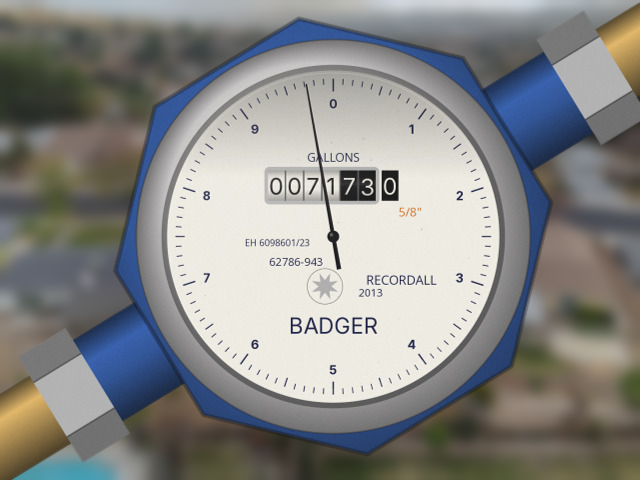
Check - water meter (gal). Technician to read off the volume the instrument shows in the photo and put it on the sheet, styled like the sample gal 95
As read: gal 71729.7
